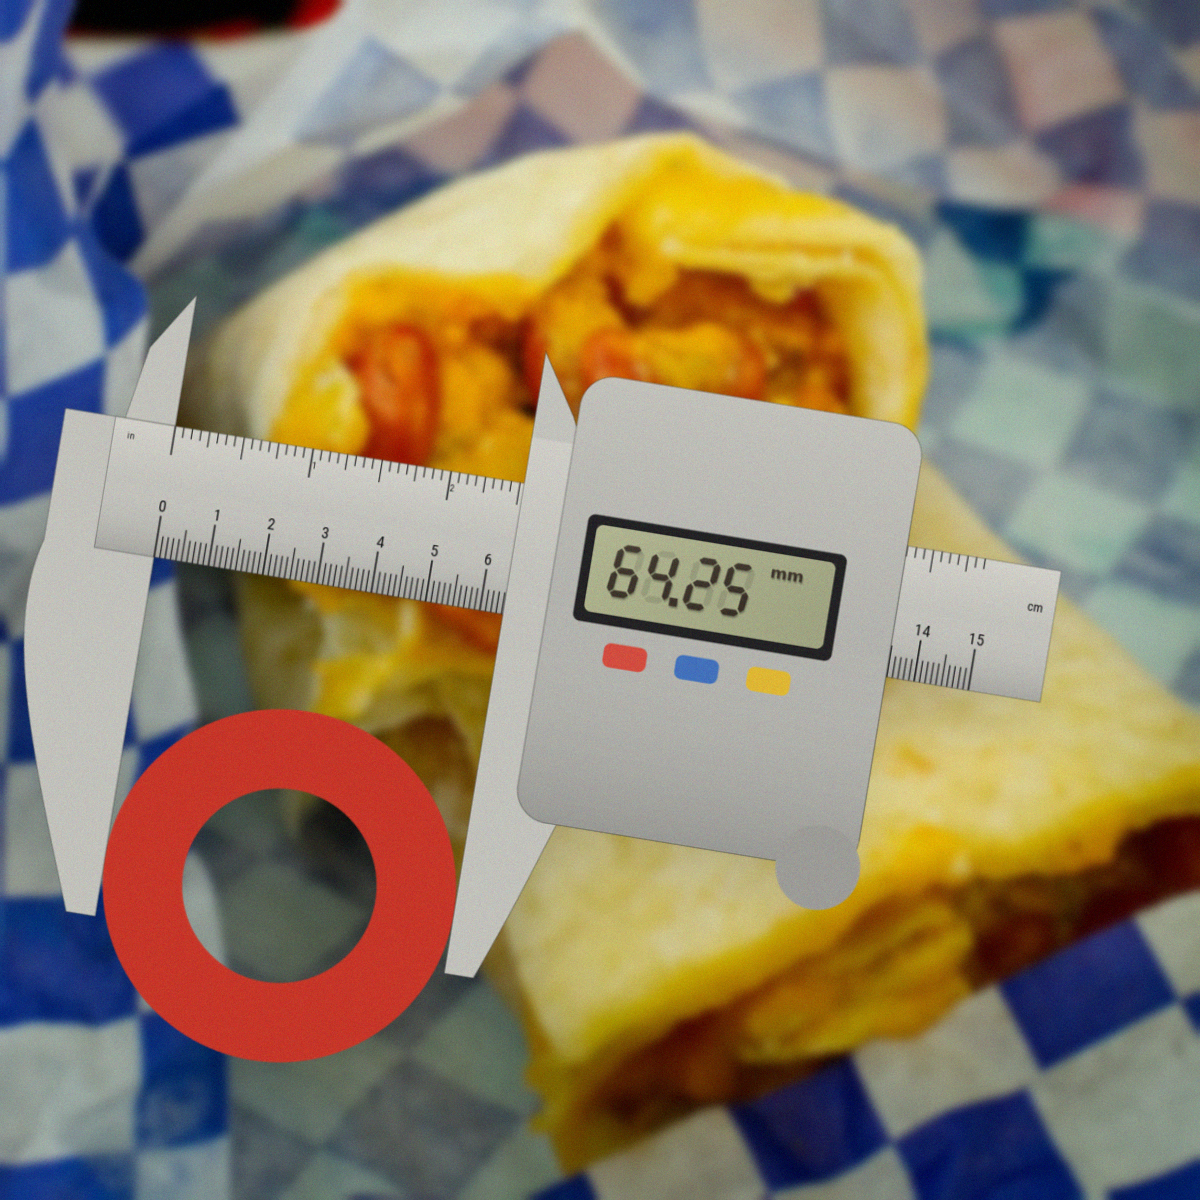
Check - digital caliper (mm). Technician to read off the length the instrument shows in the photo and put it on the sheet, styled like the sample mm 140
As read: mm 64.25
